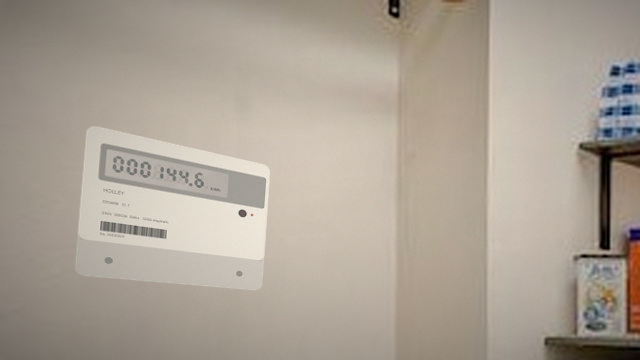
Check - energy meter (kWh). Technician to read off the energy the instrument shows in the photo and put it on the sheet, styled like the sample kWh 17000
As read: kWh 144.6
